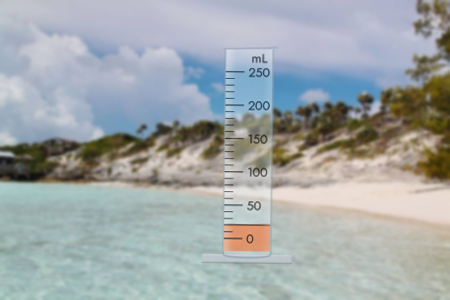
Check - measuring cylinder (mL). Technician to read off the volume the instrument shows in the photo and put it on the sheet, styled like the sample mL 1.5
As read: mL 20
